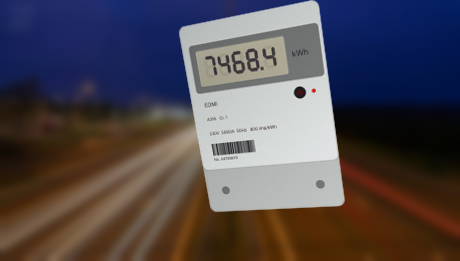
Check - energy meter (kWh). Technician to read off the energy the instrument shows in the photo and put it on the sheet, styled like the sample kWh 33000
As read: kWh 7468.4
